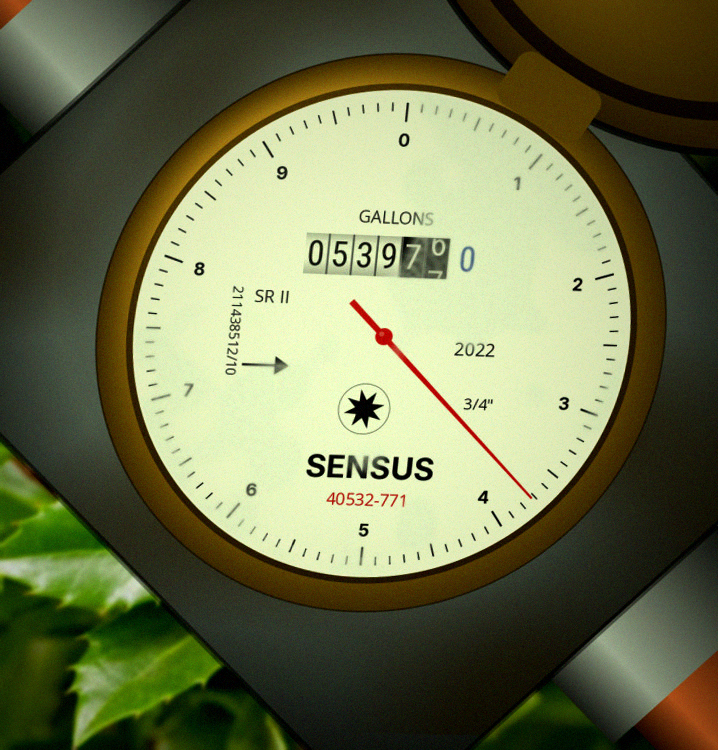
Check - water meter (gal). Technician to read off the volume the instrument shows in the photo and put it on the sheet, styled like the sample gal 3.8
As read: gal 539763.7
